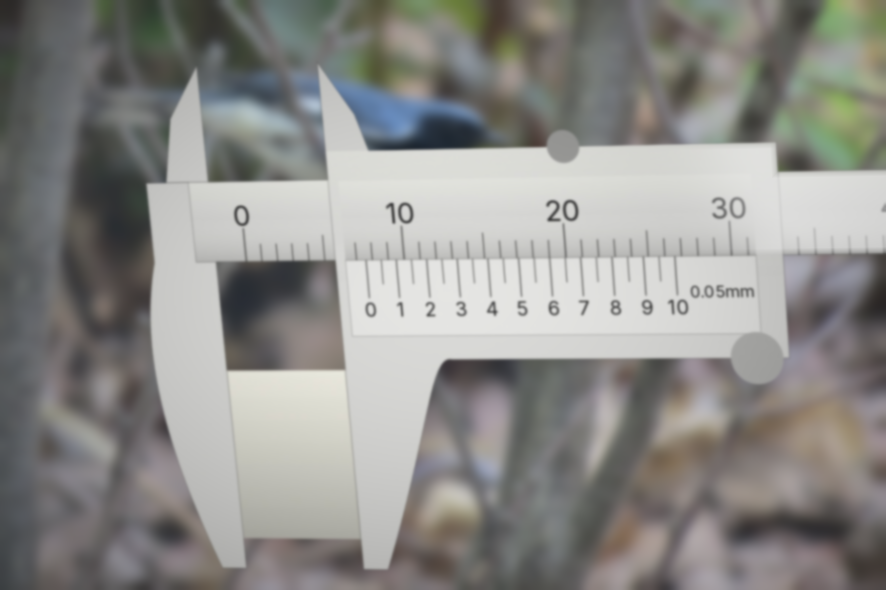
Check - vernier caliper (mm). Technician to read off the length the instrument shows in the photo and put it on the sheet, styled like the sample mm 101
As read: mm 7.6
